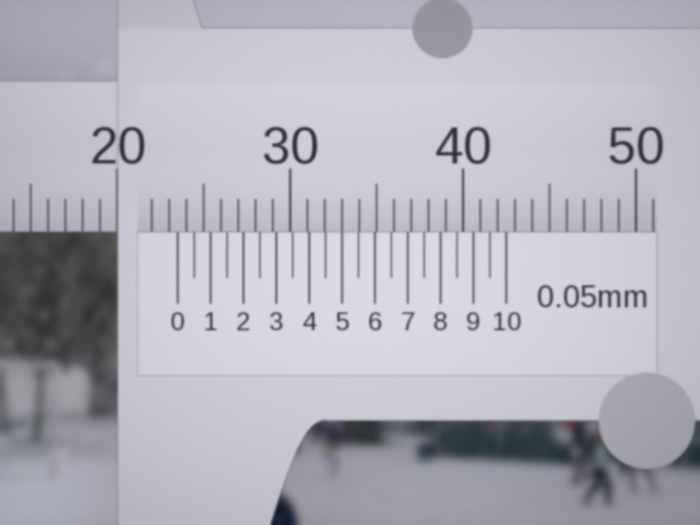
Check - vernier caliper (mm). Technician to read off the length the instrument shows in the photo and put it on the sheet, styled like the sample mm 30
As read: mm 23.5
